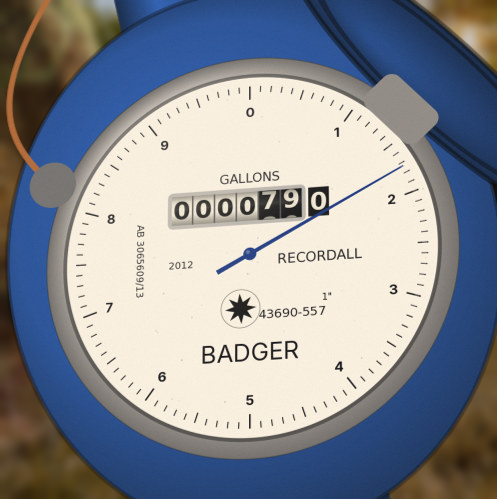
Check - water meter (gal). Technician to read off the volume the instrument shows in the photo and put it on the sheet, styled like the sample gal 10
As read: gal 791.7
